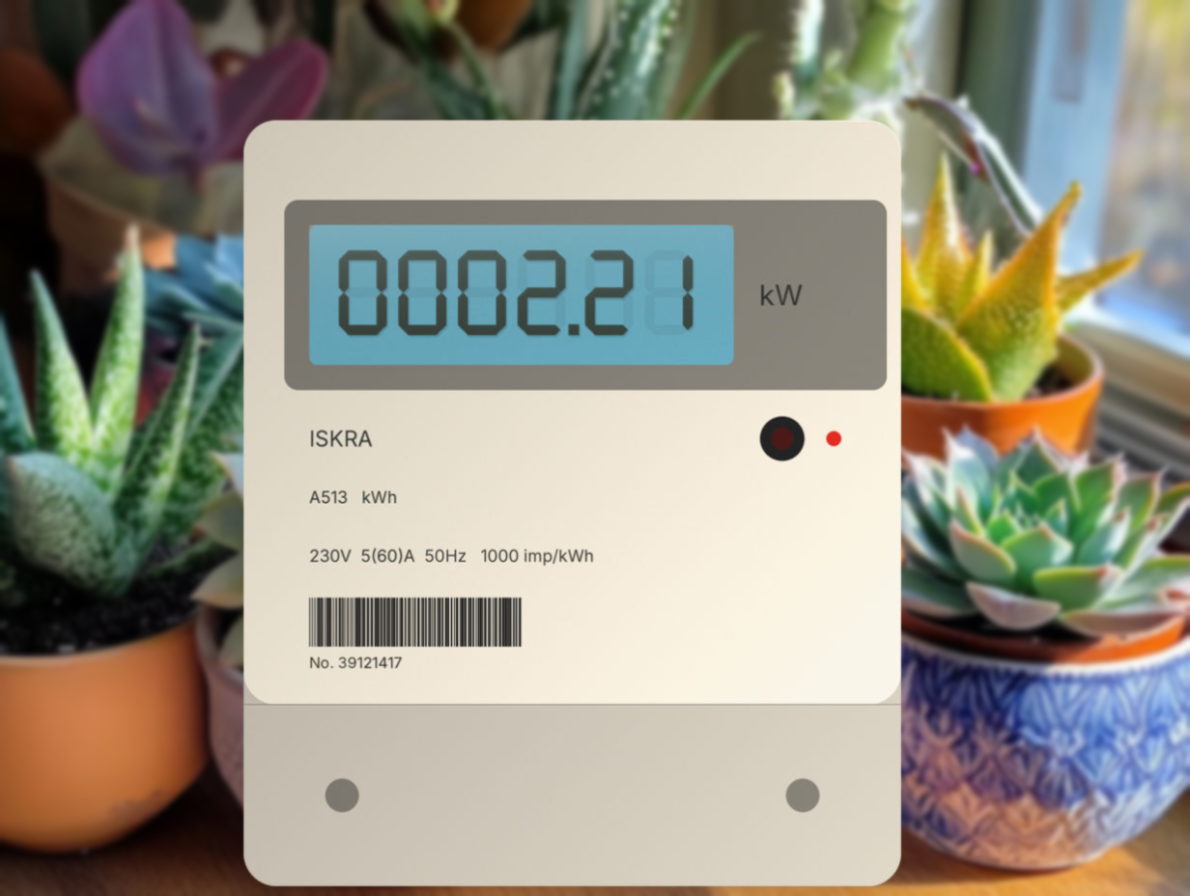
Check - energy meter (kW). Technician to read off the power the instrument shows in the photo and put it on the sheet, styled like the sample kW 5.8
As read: kW 2.21
